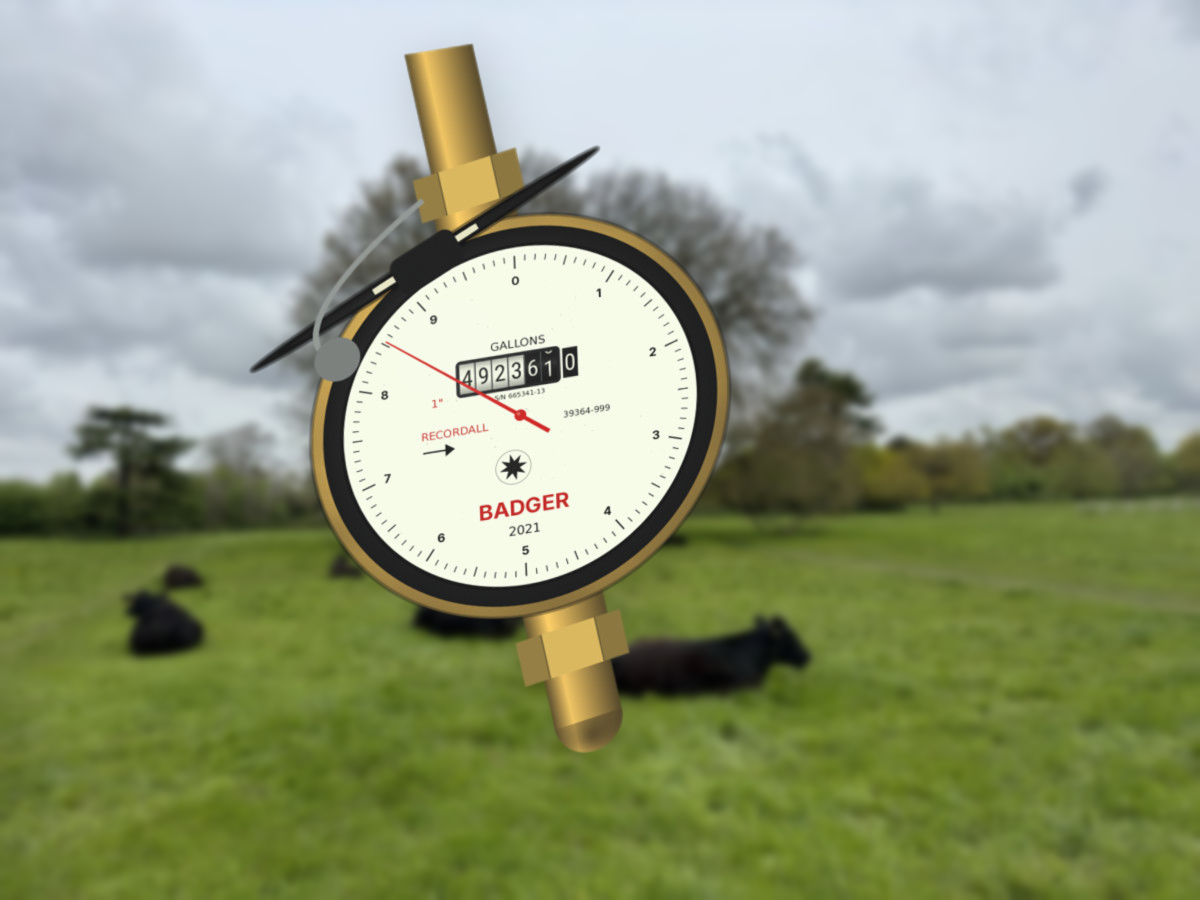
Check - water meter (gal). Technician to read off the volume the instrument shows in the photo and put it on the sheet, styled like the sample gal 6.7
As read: gal 4923608.5
